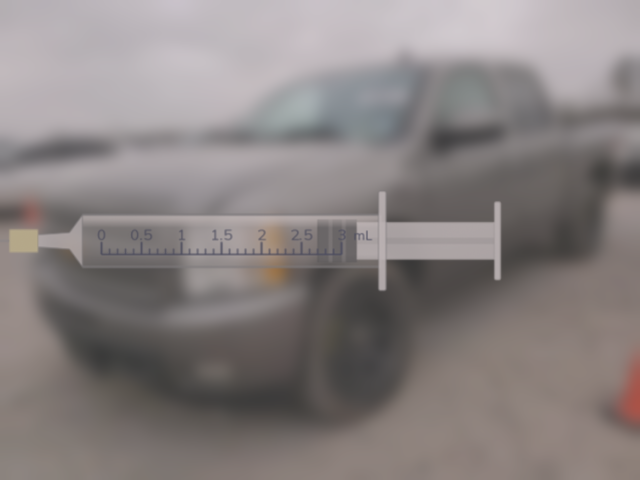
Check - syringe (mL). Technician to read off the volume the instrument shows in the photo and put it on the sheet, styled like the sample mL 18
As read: mL 2.7
